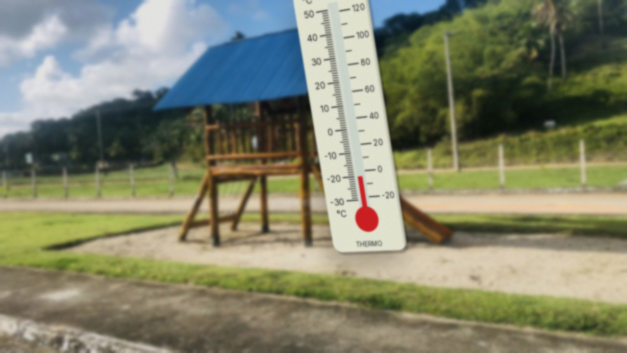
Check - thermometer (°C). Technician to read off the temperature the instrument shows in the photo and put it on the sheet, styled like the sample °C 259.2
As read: °C -20
